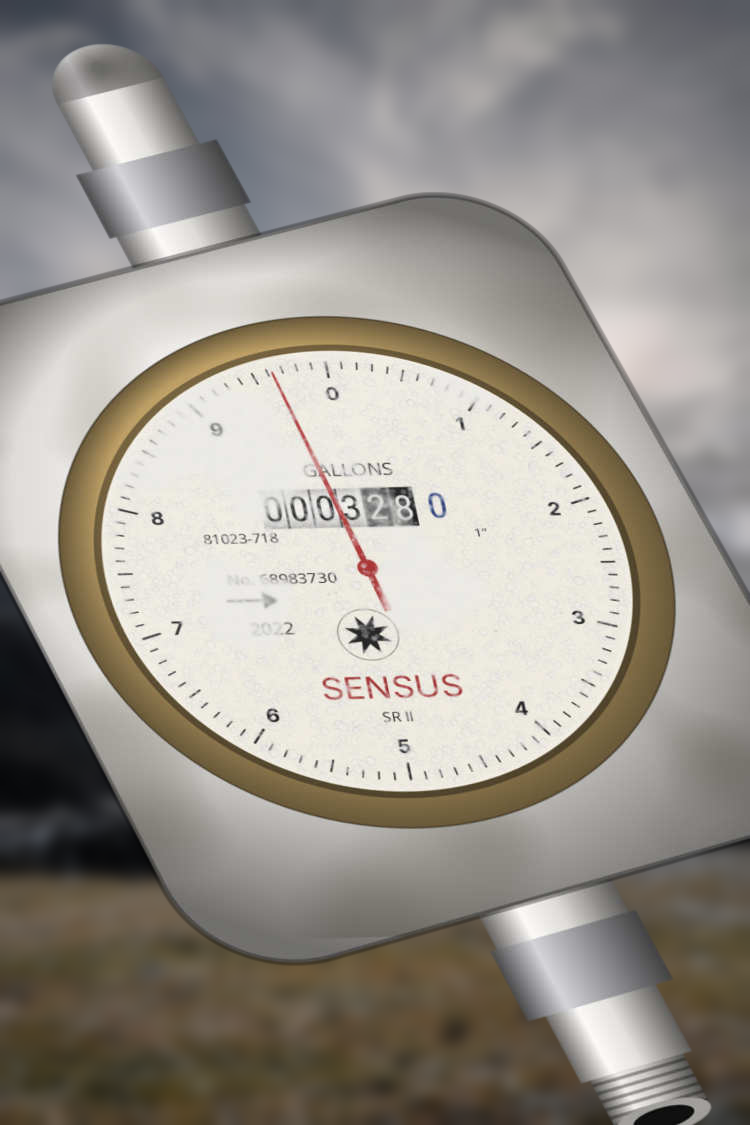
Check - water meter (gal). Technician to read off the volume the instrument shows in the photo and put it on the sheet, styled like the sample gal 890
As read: gal 3279.6
